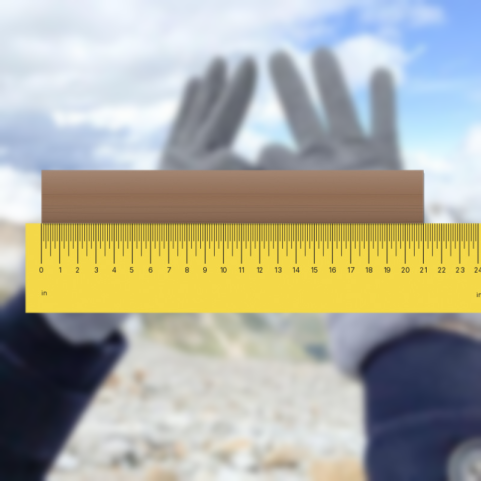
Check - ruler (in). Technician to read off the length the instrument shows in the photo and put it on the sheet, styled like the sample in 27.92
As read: in 21
